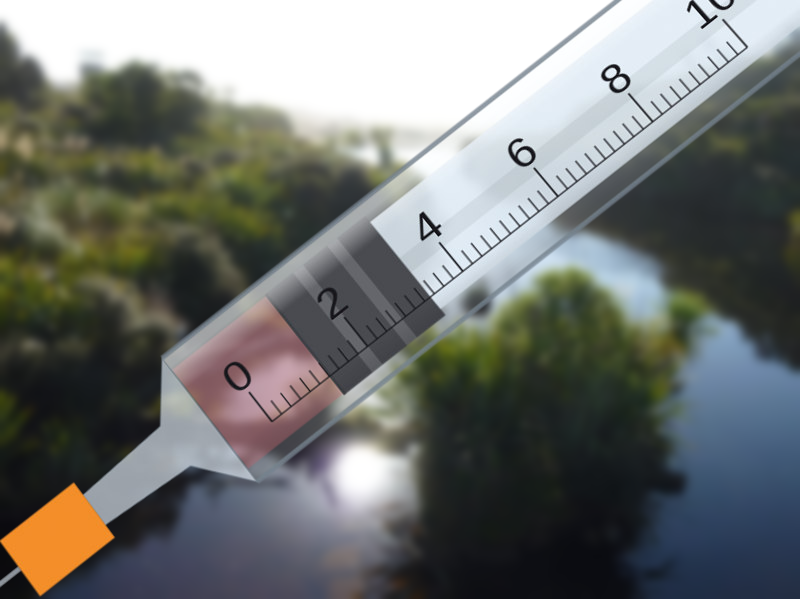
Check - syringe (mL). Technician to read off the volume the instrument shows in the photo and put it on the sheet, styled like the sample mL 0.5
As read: mL 1.2
